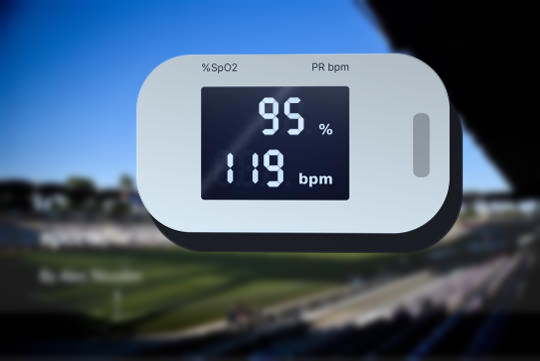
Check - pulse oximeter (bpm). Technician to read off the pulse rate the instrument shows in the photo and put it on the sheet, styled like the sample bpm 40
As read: bpm 119
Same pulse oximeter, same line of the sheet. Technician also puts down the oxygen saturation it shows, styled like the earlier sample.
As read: % 95
